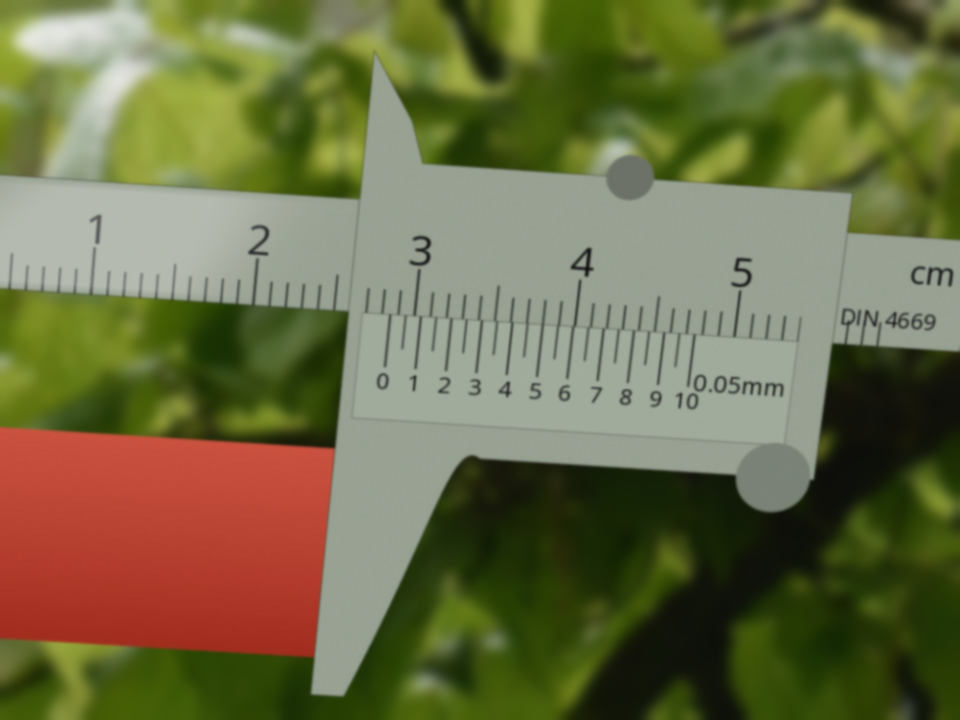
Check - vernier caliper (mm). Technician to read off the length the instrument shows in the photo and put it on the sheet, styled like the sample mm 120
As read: mm 28.5
